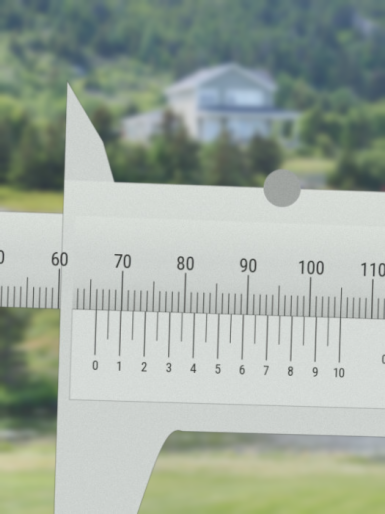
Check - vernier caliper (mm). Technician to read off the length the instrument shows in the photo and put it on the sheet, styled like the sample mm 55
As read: mm 66.0
